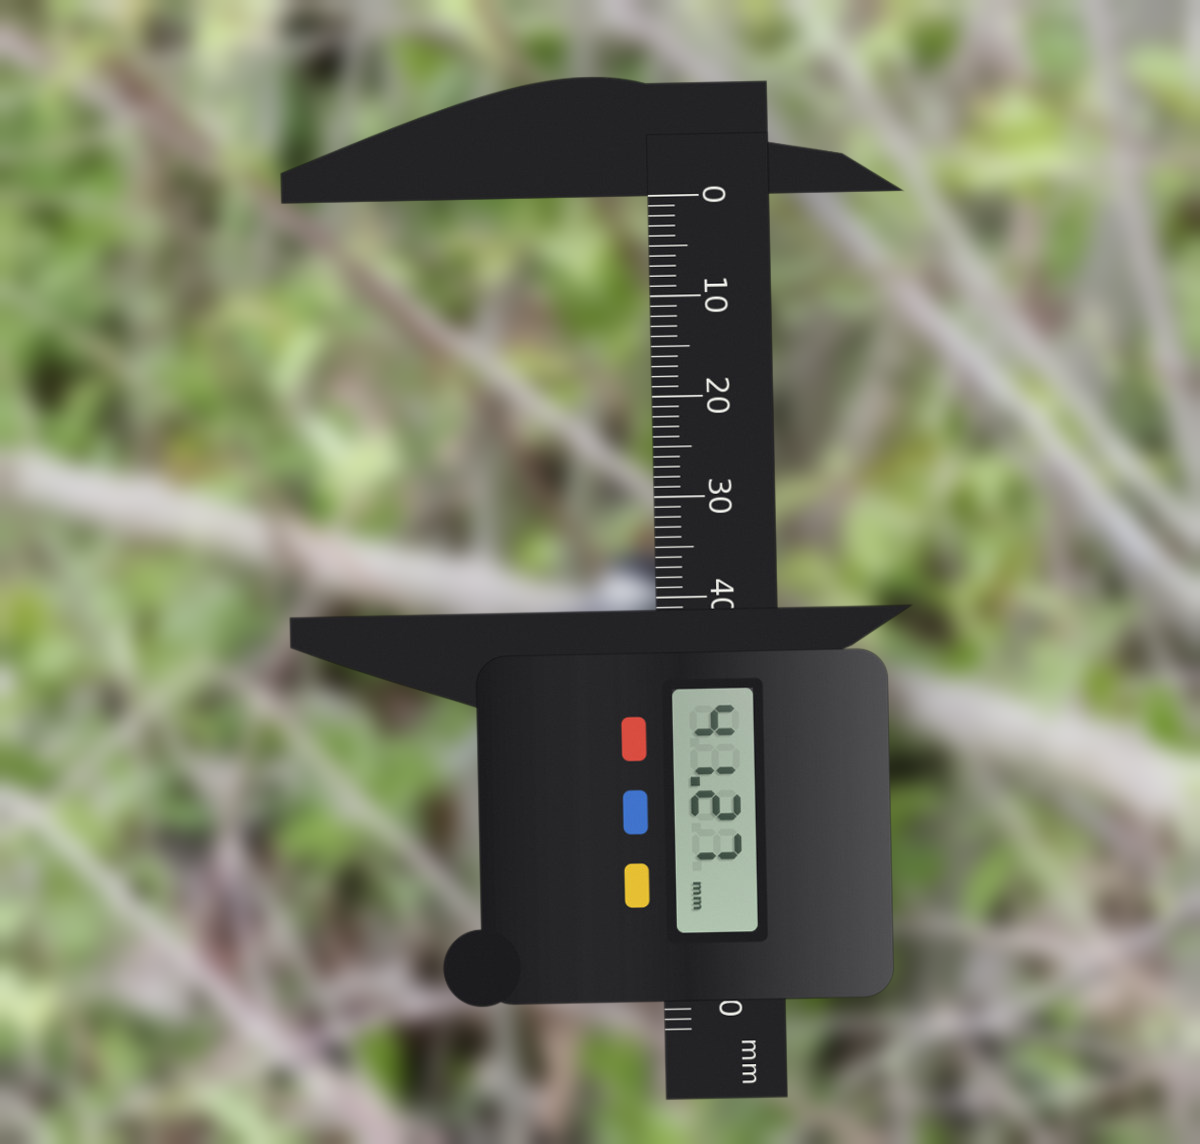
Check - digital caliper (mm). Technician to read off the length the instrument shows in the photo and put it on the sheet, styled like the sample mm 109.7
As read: mm 41.27
